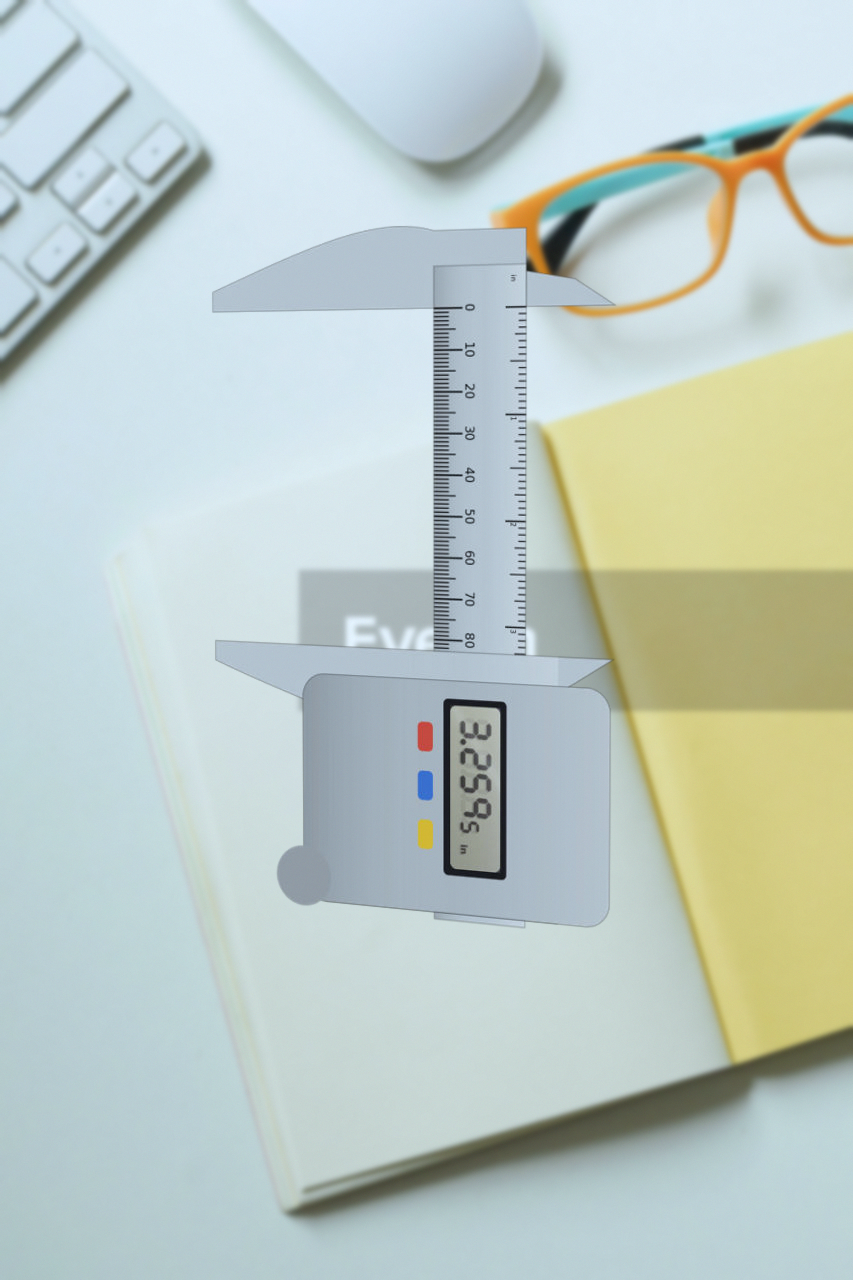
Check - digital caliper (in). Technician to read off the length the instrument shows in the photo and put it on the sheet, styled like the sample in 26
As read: in 3.2595
